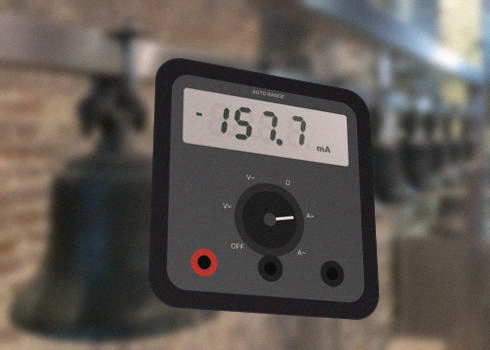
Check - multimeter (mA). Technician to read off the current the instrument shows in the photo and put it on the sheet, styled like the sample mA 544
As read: mA -157.7
